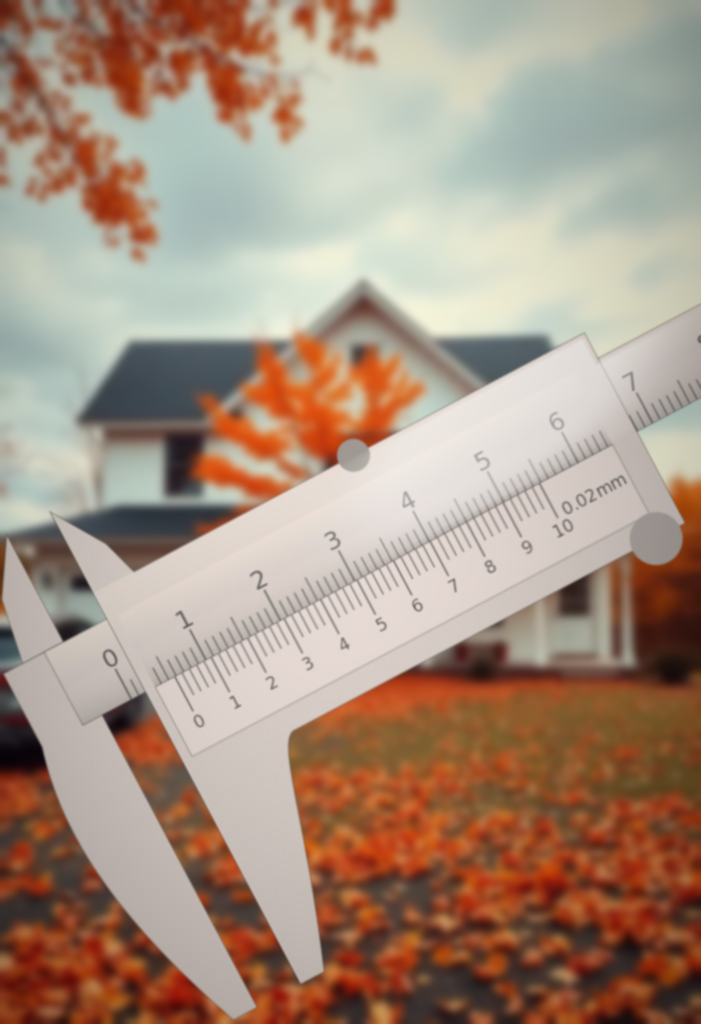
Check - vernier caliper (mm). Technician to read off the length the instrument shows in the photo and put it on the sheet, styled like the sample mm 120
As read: mm 5.8
